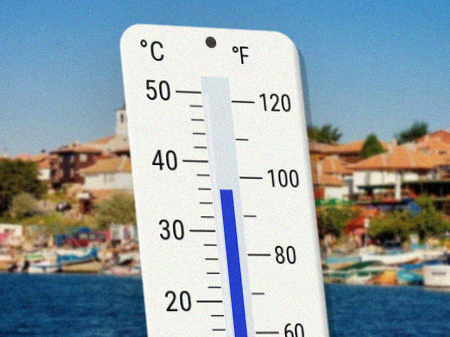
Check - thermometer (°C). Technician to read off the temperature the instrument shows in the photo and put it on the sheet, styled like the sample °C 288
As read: °C 36
